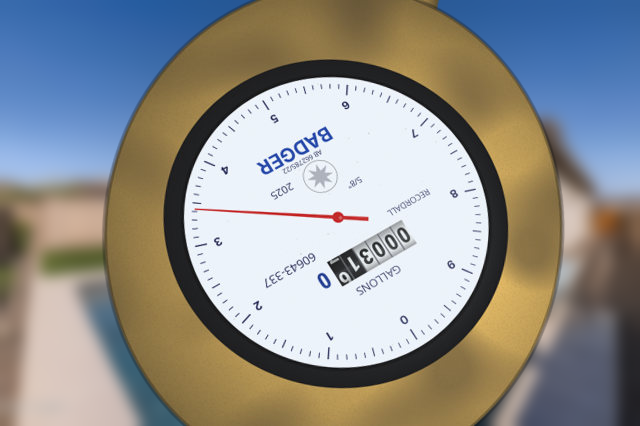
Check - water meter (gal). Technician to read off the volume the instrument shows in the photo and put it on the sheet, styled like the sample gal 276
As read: gal 3163.4
